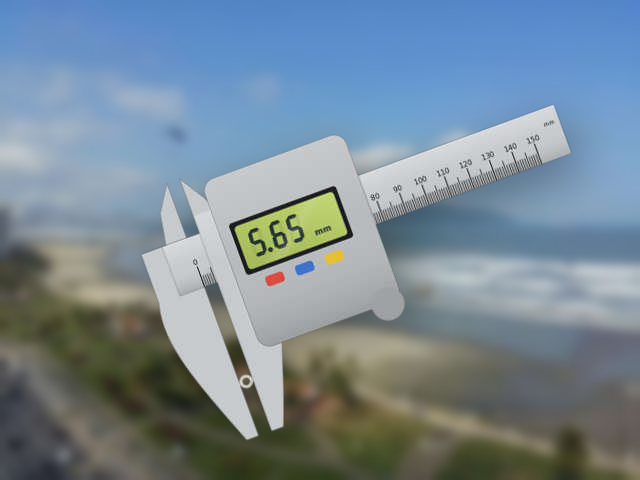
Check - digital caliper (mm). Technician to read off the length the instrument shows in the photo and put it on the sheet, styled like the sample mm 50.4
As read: mm 5.65
